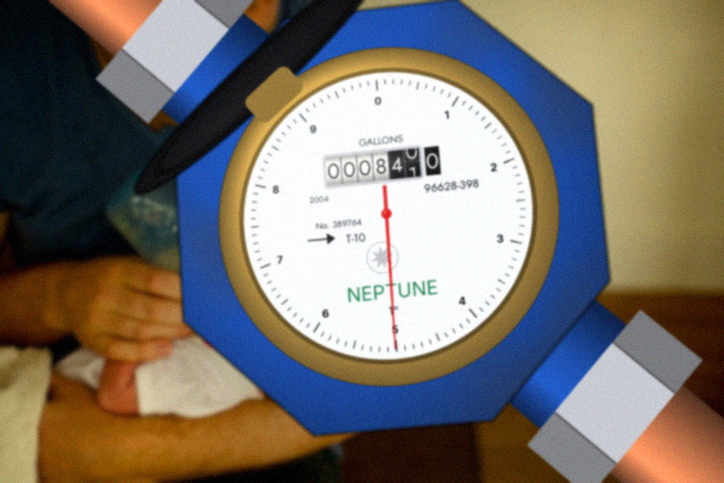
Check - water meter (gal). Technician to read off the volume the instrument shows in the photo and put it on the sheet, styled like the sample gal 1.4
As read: gal 8405.0
